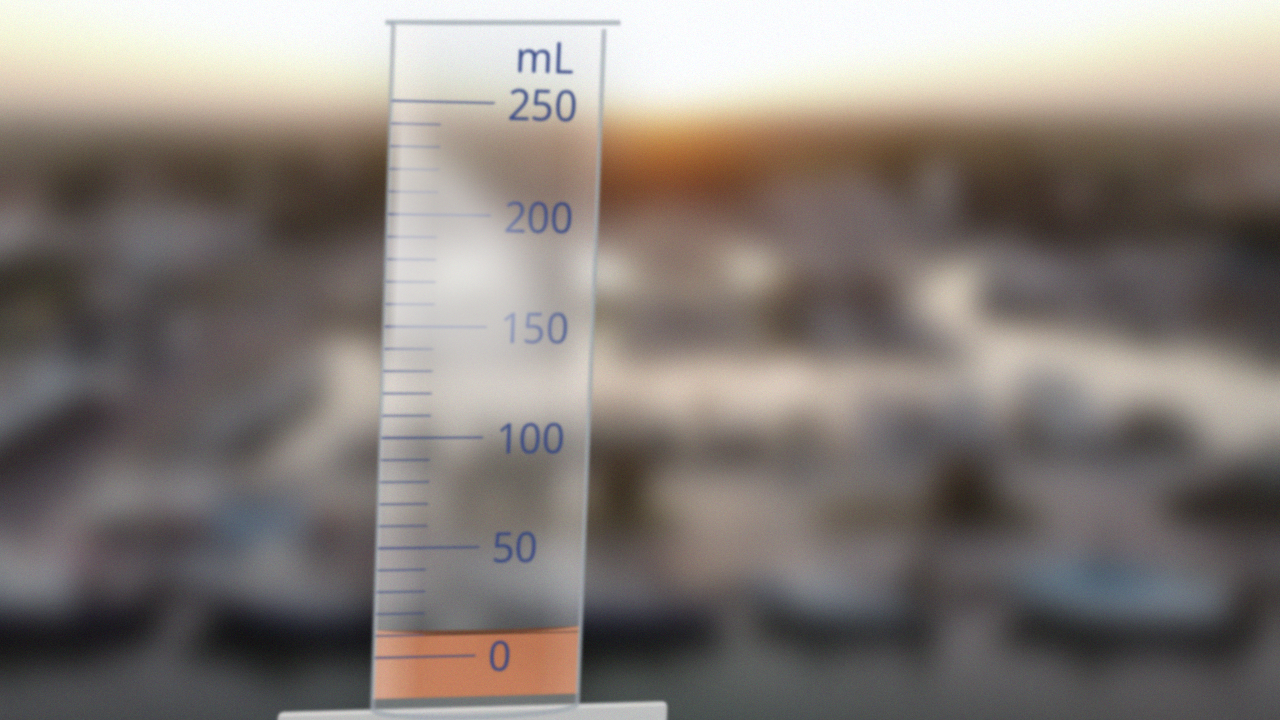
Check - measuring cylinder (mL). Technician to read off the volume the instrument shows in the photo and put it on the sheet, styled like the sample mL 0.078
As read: mL 10
